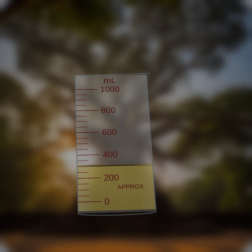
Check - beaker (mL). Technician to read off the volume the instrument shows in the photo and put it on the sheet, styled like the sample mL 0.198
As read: mL 300
